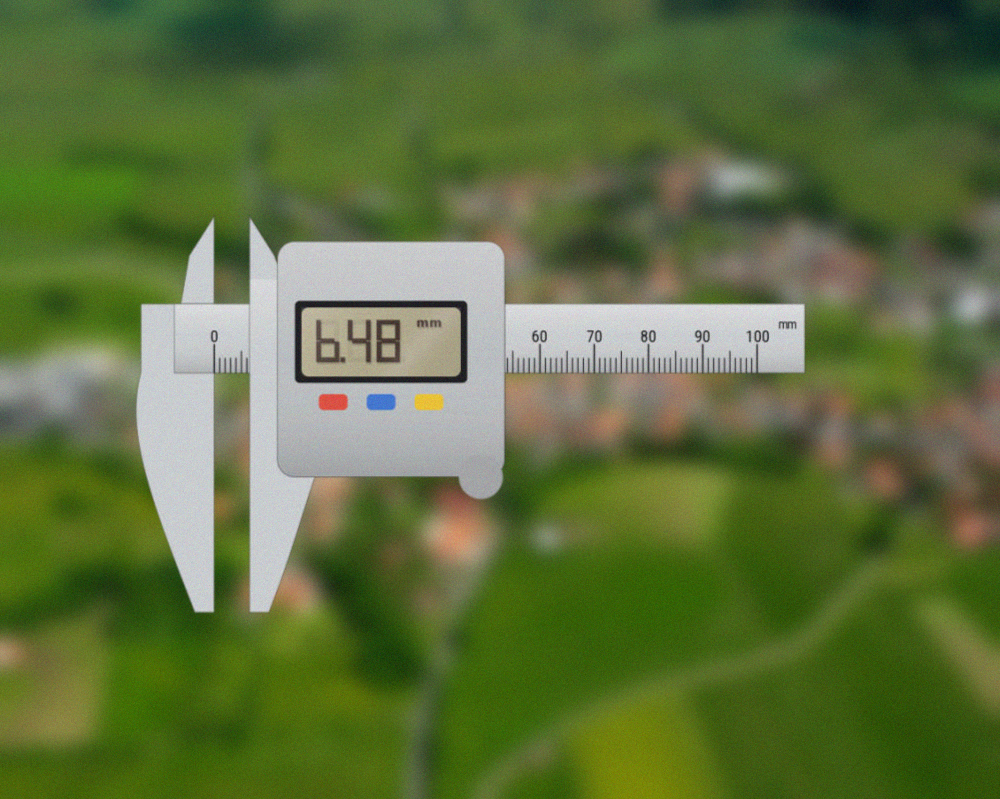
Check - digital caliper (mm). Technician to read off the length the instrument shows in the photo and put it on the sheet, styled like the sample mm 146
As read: mm 6.48
